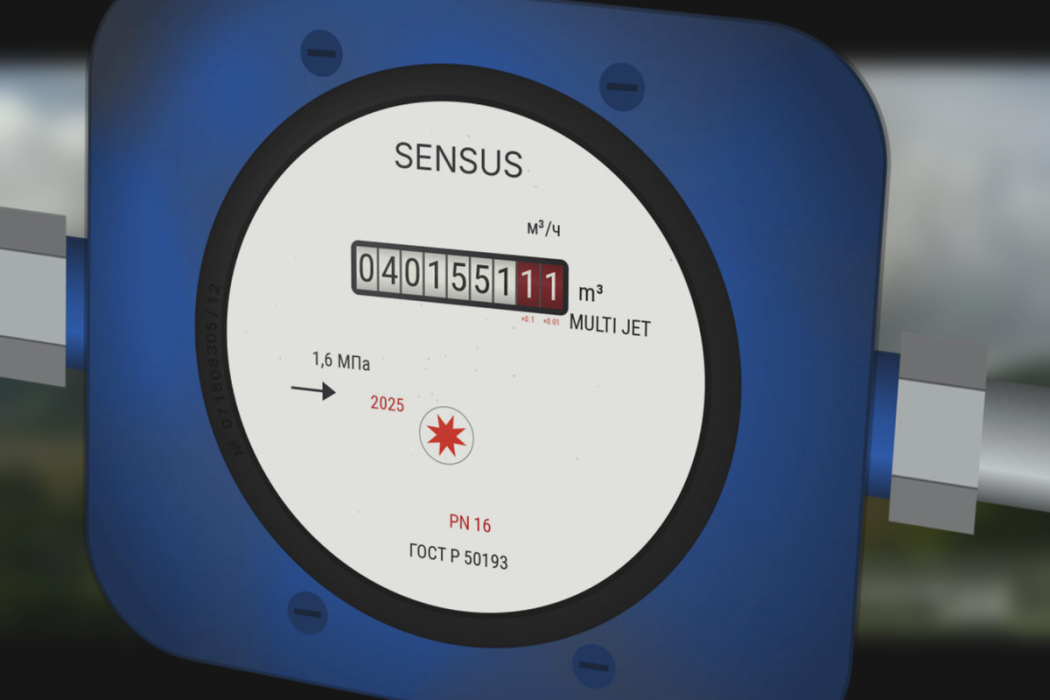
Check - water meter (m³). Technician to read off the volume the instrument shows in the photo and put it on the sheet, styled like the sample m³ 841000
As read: m³ 401551.11
